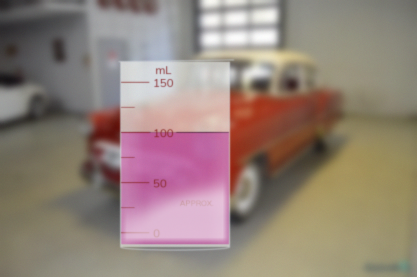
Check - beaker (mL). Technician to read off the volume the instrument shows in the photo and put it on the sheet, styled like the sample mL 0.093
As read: mL 100
